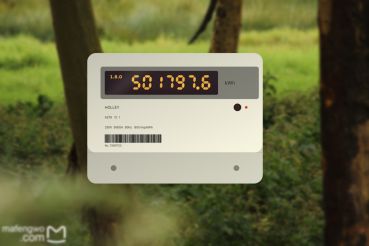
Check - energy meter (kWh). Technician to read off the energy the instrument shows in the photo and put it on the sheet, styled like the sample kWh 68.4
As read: kWh 501797.6
